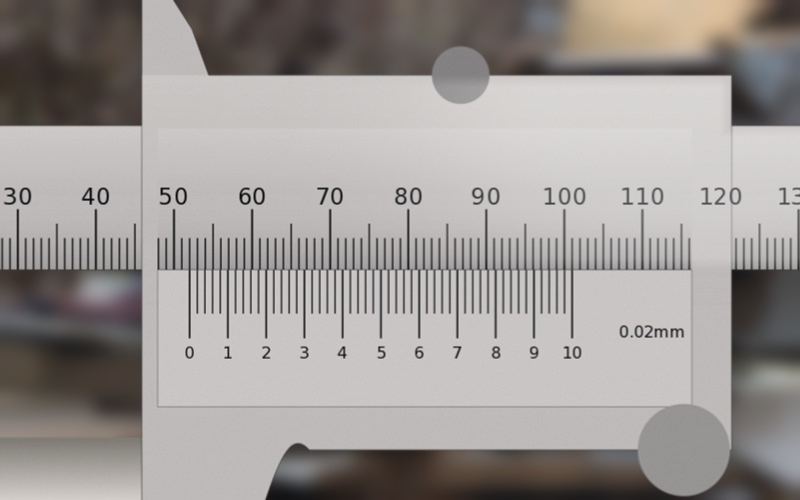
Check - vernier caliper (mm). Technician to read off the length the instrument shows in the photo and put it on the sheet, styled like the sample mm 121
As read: mm 52.0
